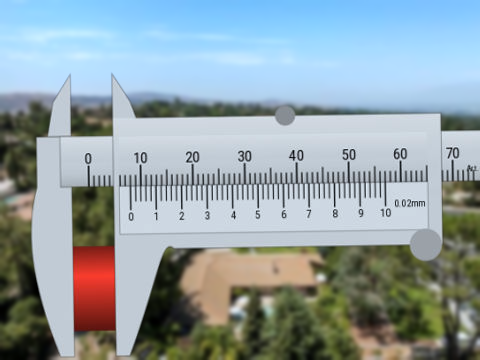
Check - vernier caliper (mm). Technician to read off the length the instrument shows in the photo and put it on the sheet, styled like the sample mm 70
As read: mm 8.0
